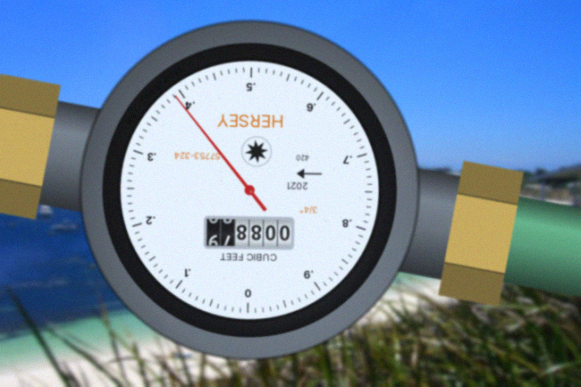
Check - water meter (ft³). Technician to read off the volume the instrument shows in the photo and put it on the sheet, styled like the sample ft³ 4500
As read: ft³ 8879.39
